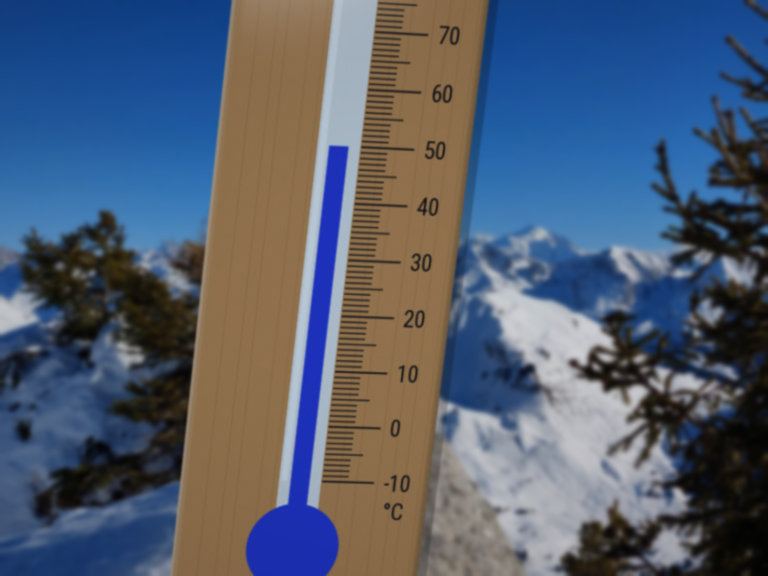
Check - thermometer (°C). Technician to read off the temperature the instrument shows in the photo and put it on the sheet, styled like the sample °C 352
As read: °C 50
